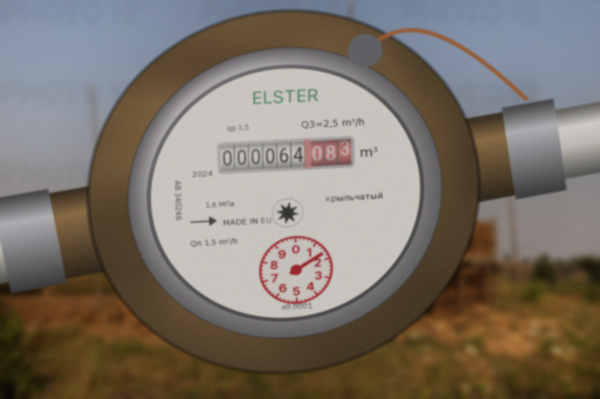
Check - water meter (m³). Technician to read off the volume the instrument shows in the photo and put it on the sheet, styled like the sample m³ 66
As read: m³ 64.0831
